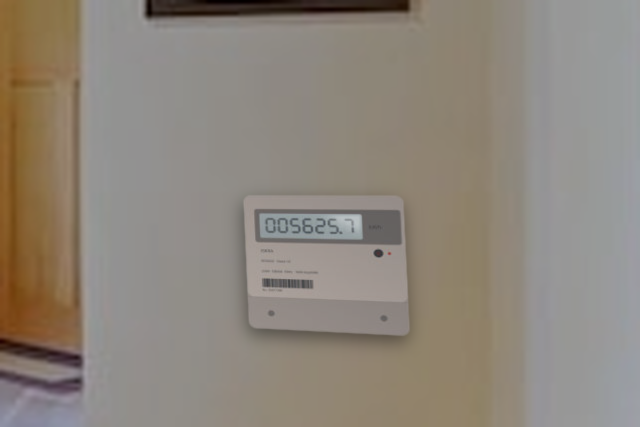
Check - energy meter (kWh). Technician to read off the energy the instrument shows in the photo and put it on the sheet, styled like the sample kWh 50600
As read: kWh 5625.7
